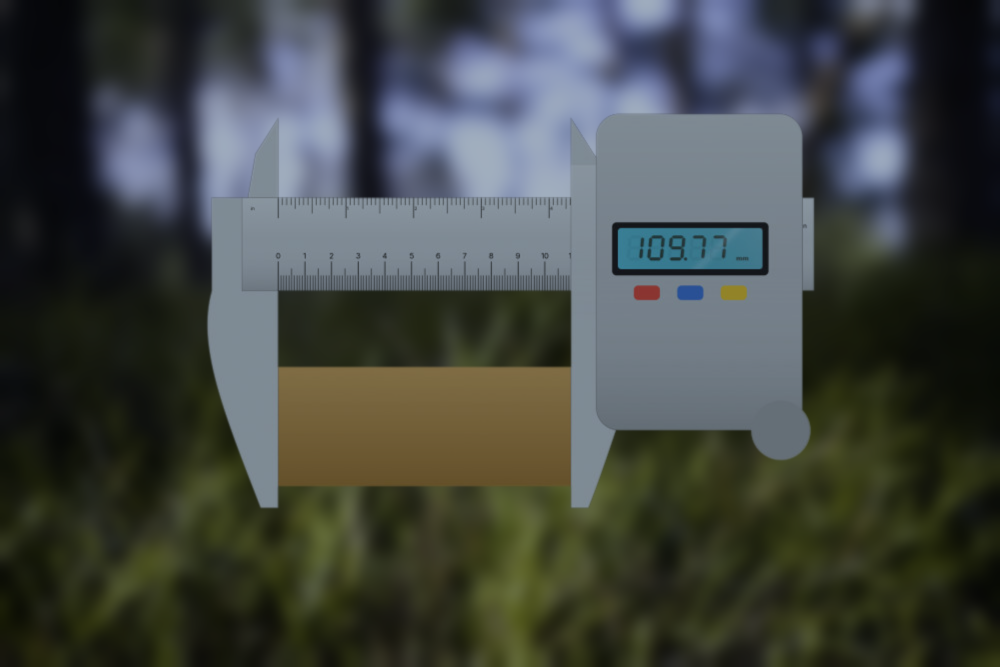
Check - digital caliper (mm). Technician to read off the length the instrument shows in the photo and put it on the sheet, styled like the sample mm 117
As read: mm 109.77
